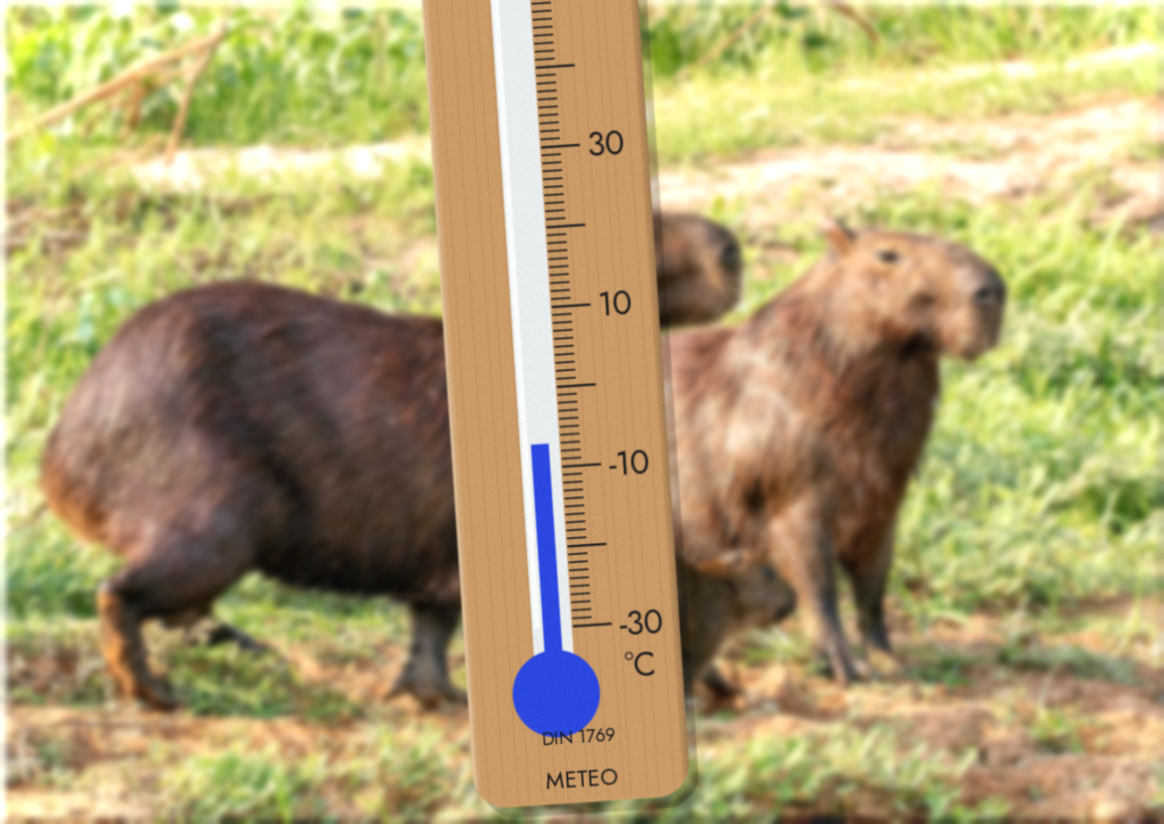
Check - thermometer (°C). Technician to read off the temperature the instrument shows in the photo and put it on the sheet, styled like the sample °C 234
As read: °C -7
